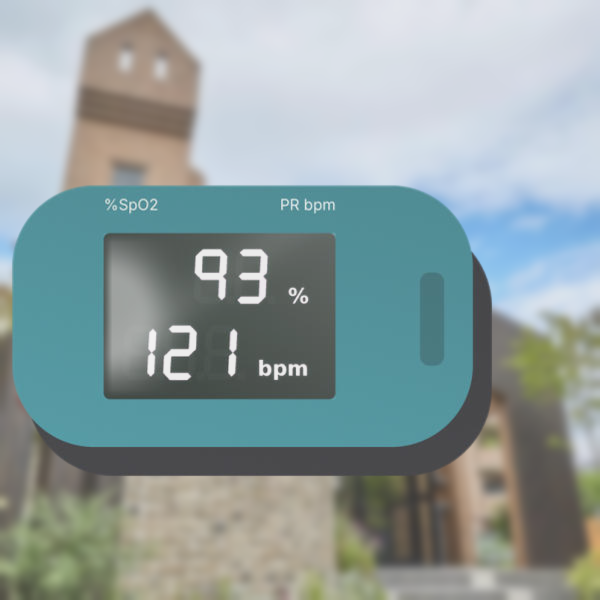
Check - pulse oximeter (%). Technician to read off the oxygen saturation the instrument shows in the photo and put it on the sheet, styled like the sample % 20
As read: % 93
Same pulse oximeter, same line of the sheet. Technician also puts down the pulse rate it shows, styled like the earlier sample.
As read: bpm 121
